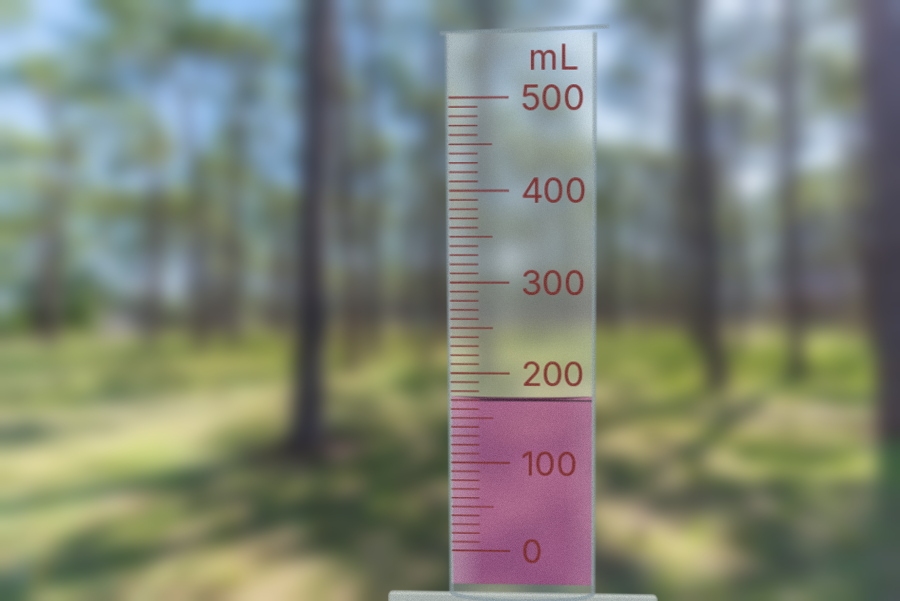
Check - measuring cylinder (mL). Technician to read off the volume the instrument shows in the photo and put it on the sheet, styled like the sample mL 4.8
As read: mL 170
